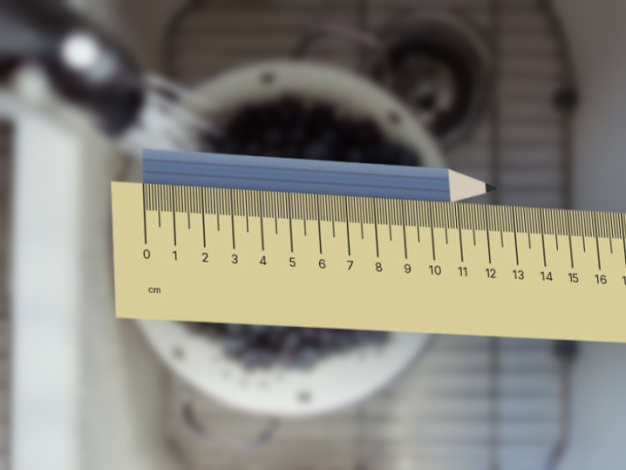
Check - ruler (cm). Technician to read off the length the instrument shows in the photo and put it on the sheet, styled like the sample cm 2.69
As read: cm 12.5
